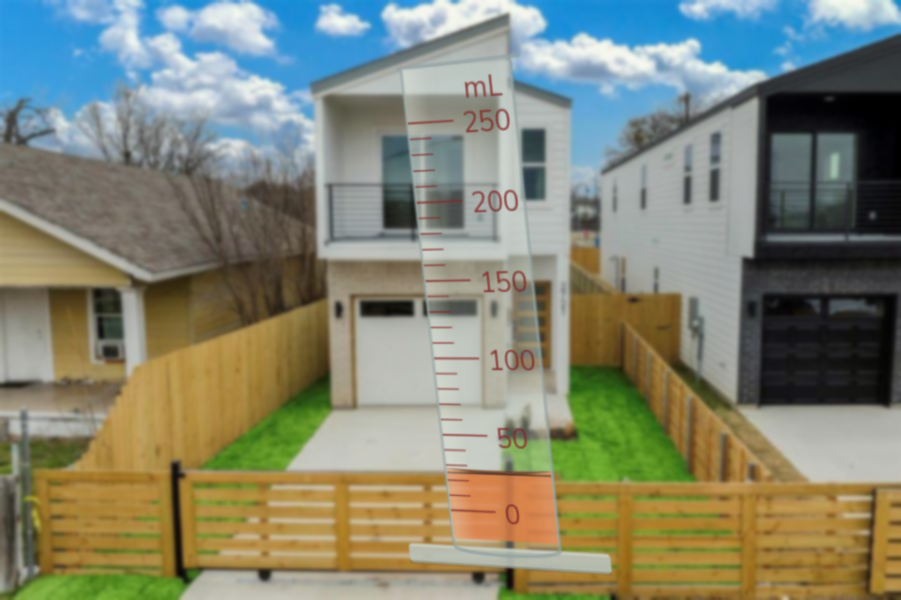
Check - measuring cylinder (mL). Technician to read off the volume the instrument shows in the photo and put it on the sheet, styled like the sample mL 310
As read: mL 25
